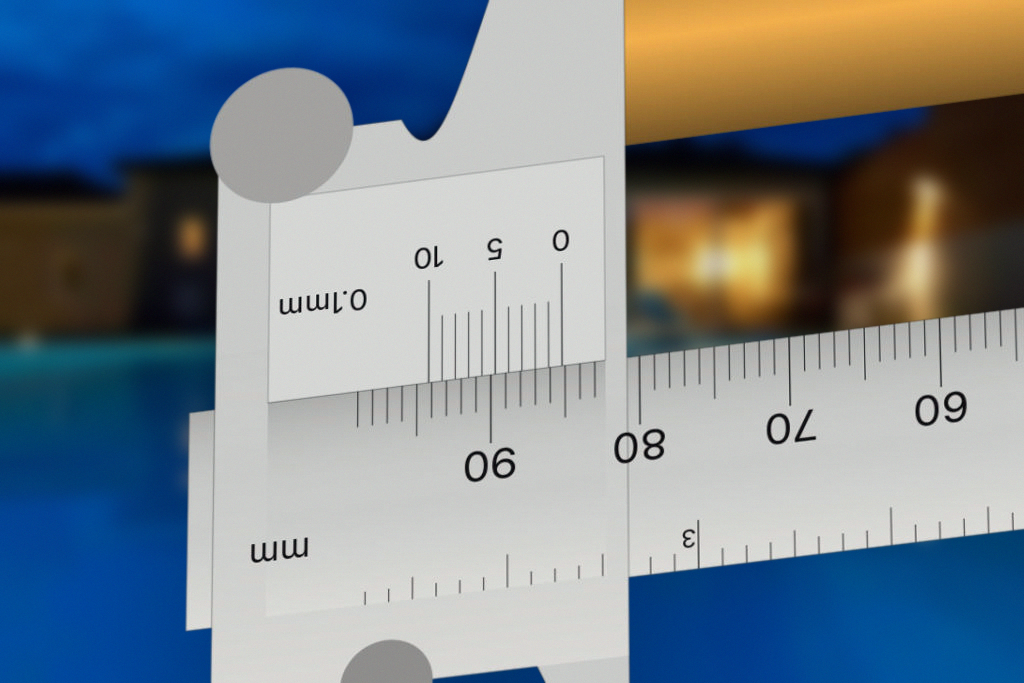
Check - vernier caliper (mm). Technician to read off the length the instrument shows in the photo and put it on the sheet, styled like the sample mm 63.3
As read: mm 85.2
